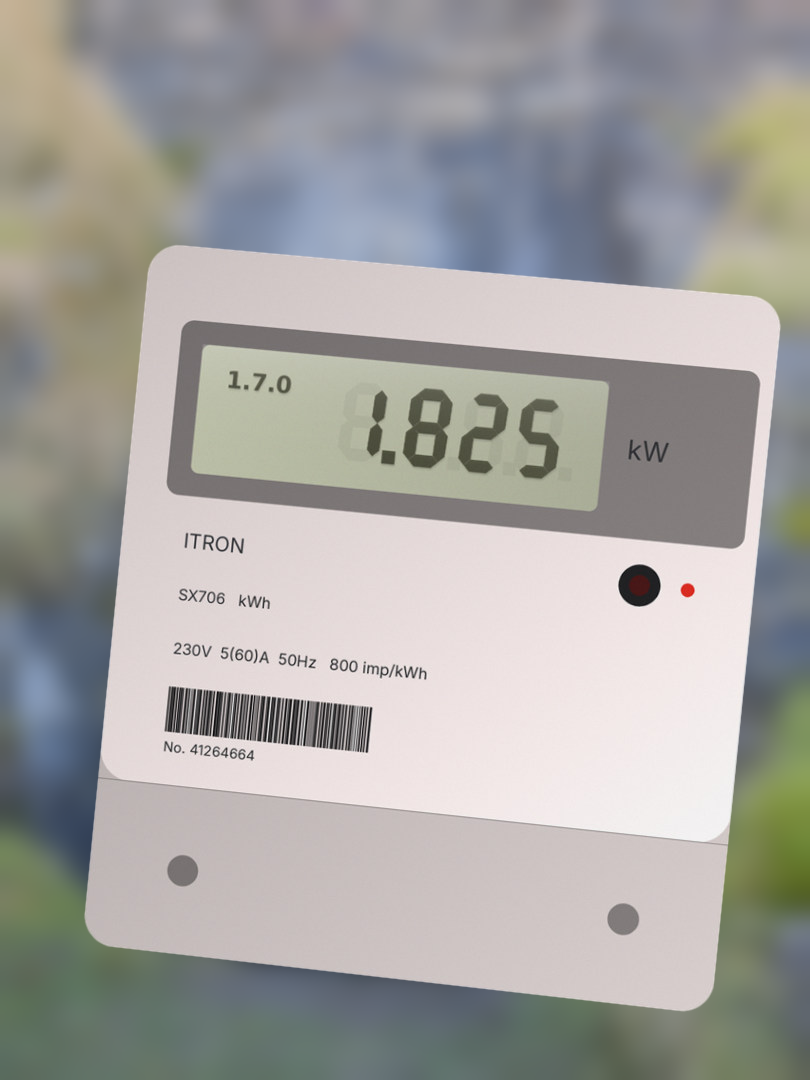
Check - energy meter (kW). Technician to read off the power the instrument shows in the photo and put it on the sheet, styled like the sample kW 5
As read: kW 1.825
